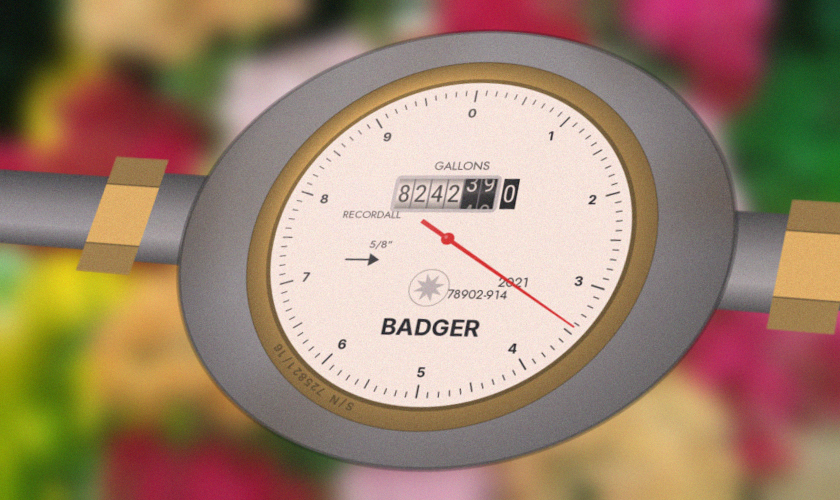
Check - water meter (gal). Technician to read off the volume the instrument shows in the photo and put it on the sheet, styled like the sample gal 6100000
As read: gal 8242393.4
